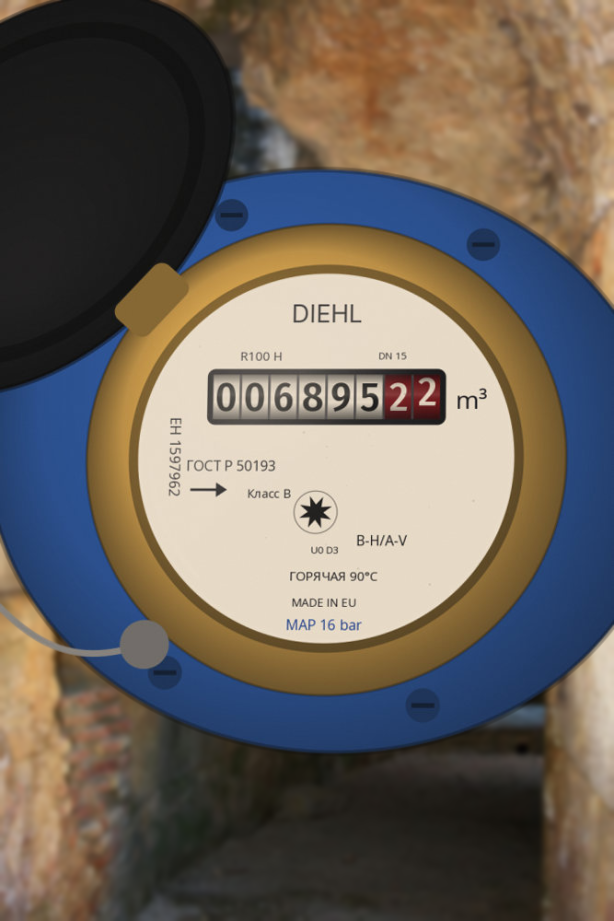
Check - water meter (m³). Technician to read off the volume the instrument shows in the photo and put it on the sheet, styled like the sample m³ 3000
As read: m³ 6895.22
